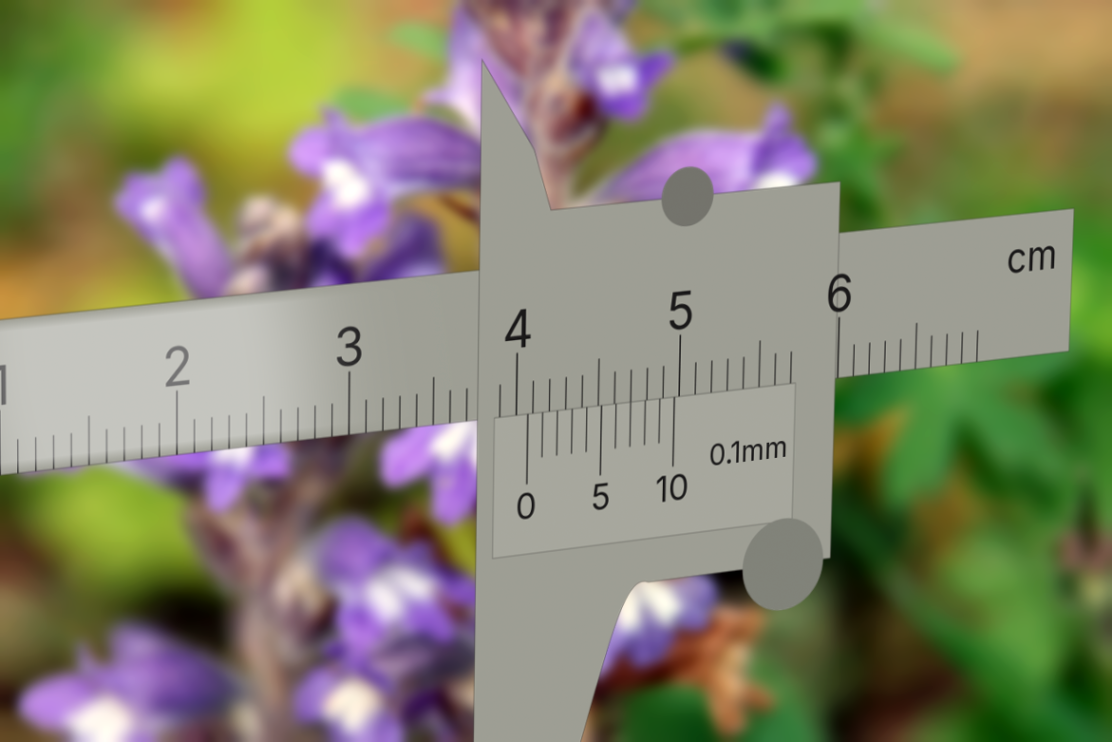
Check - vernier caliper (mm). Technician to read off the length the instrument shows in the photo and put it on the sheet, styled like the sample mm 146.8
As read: mm 40.7
